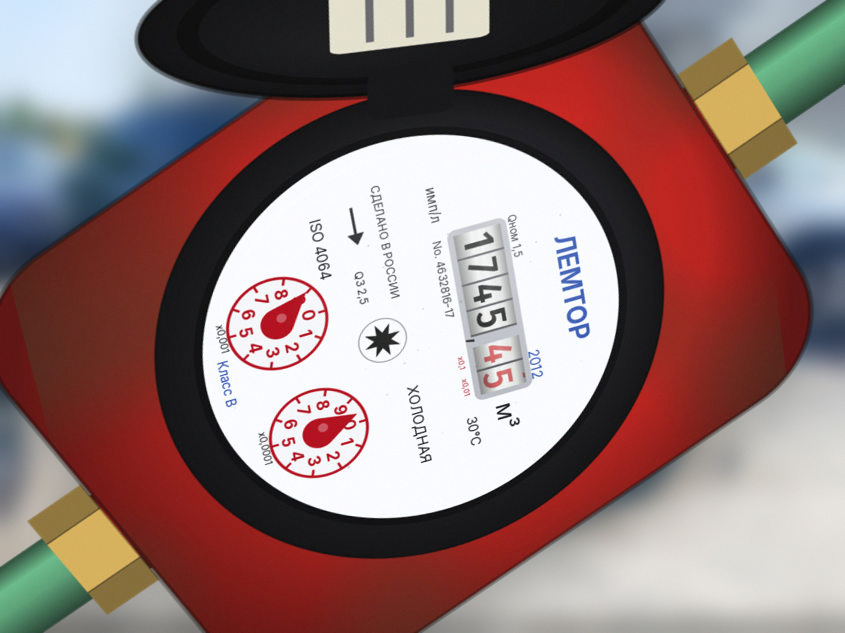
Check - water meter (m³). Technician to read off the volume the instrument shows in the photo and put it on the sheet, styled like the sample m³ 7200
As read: m³ 1745.4489
